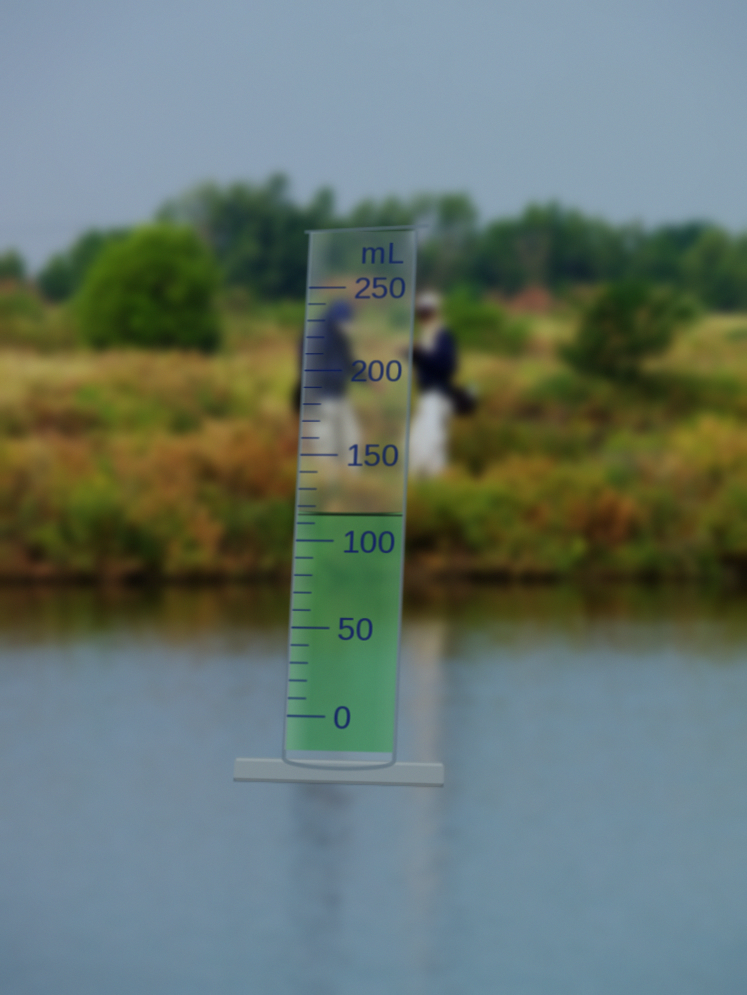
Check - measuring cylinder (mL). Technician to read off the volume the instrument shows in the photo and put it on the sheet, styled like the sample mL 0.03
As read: mL 115
